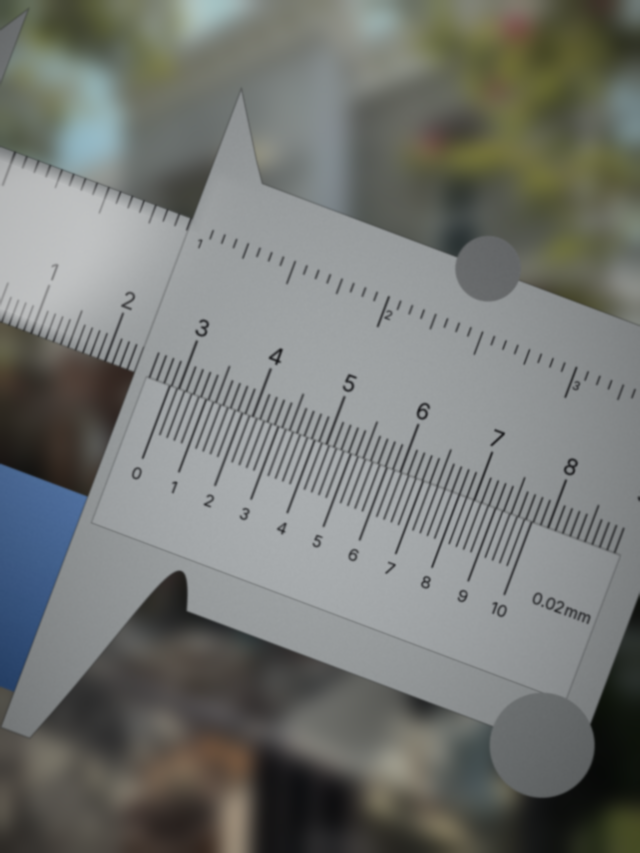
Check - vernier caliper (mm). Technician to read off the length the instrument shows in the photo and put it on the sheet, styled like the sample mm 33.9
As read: mm 28.8
